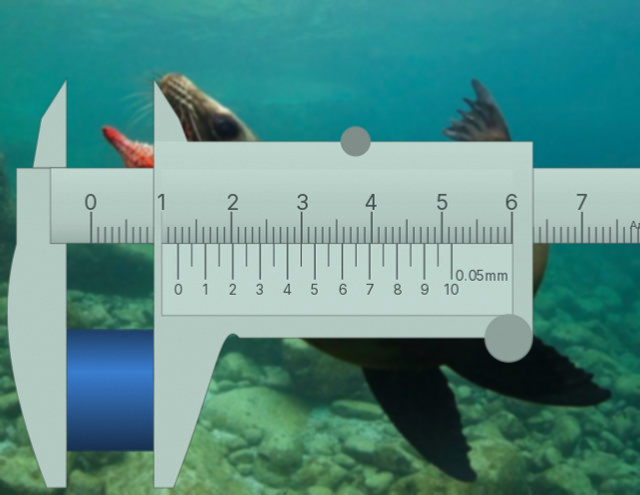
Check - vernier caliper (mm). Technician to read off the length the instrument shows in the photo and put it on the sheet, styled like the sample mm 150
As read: mm 12.4
